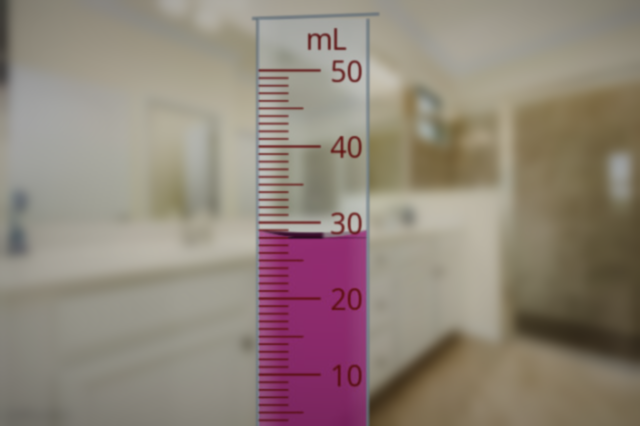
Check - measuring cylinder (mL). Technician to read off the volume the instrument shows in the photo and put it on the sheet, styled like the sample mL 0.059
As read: mL 28
